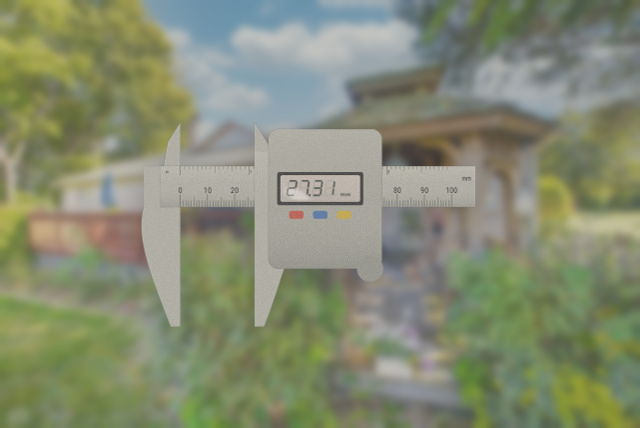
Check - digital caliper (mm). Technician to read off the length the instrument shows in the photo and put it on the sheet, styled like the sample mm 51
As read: mm 27.31
